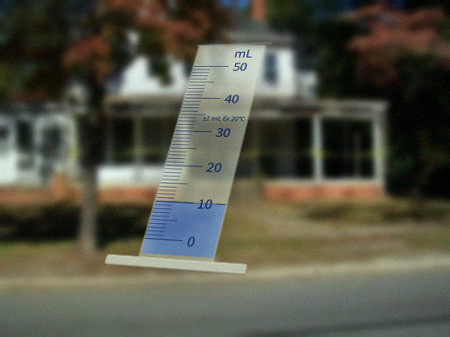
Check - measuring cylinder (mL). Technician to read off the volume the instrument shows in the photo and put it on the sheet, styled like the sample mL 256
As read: mL 10
